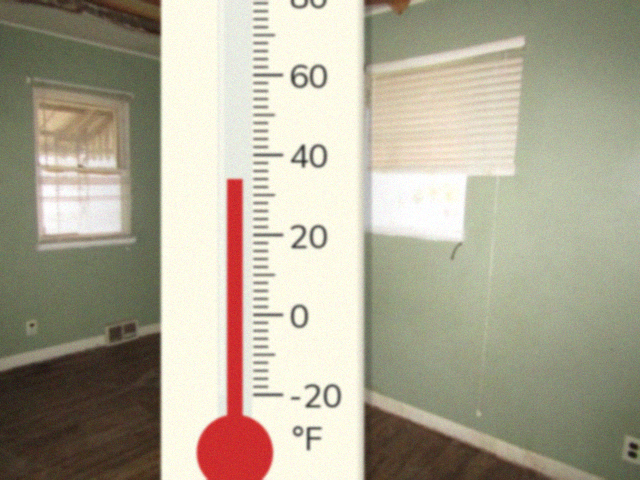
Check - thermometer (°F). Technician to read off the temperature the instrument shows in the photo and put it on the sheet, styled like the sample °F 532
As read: °F 34
